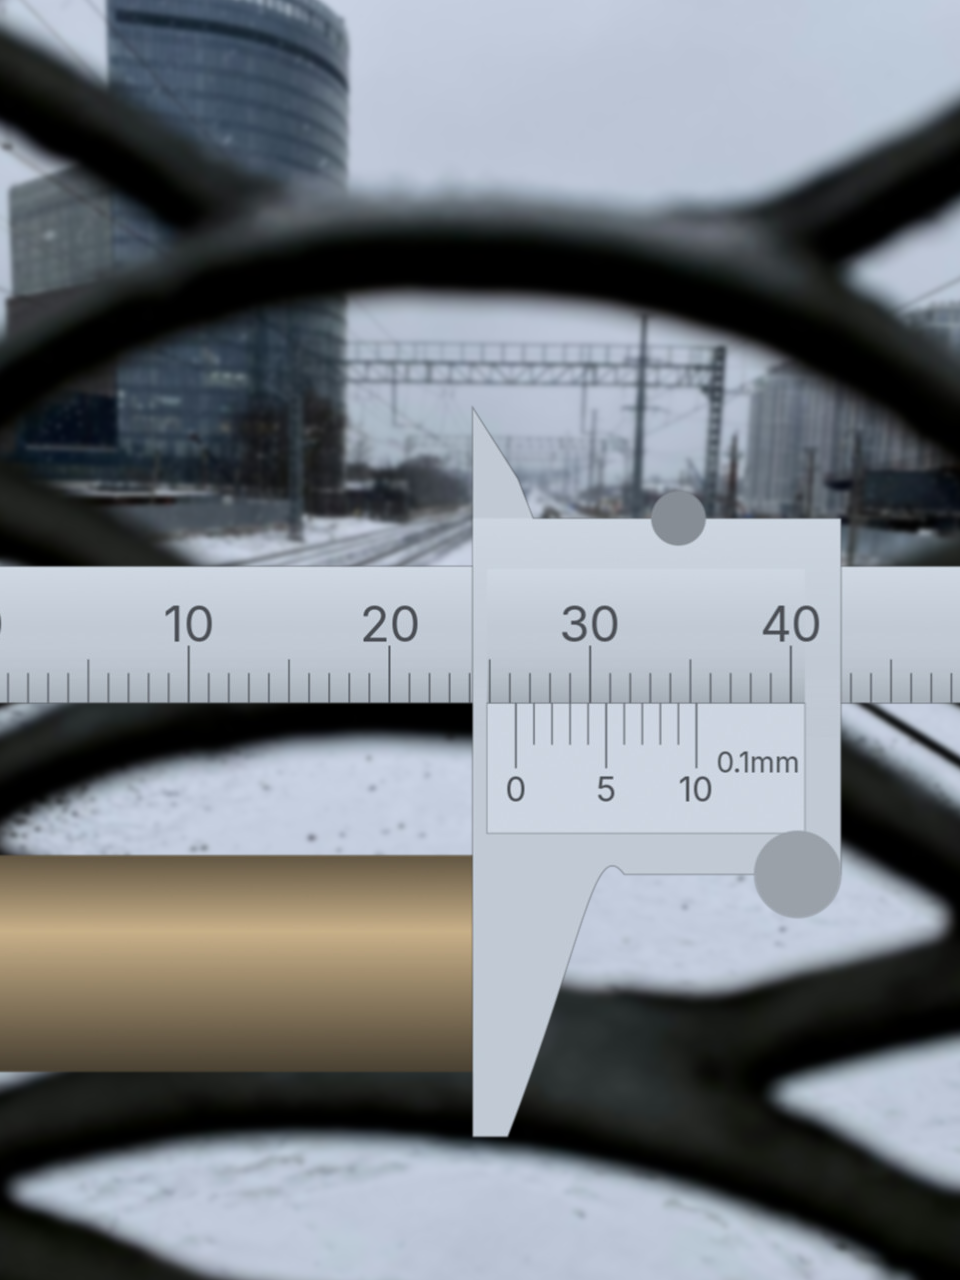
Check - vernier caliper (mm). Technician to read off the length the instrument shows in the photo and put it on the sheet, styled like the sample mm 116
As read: mm 26.3
